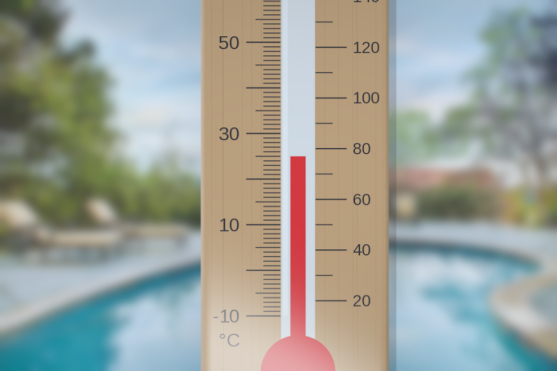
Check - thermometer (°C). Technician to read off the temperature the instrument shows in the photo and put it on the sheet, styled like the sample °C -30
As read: °C 25
